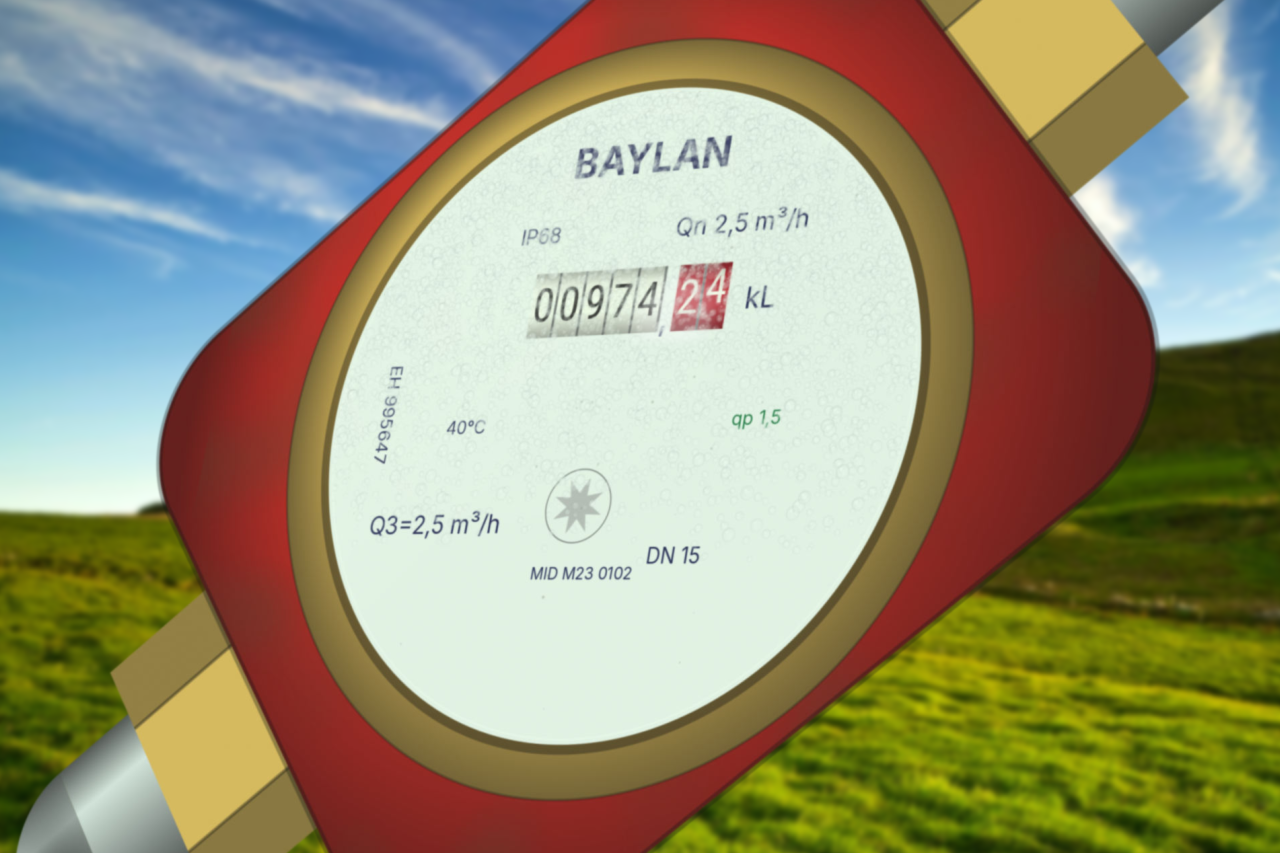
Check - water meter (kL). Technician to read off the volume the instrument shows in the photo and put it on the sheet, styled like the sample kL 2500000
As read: kL 974.24
